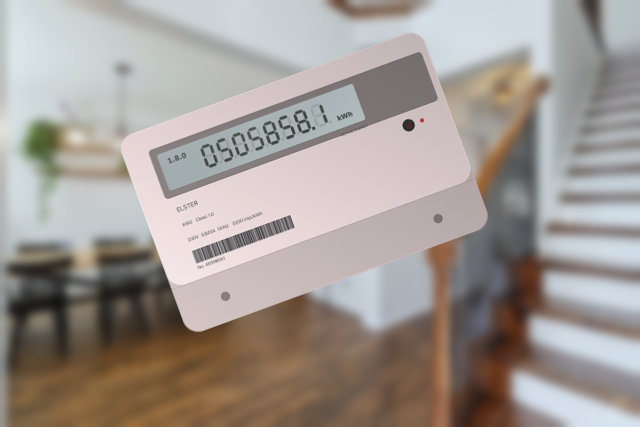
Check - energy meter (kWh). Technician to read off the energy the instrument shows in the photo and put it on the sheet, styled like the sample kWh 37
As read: kWh 505858.1
